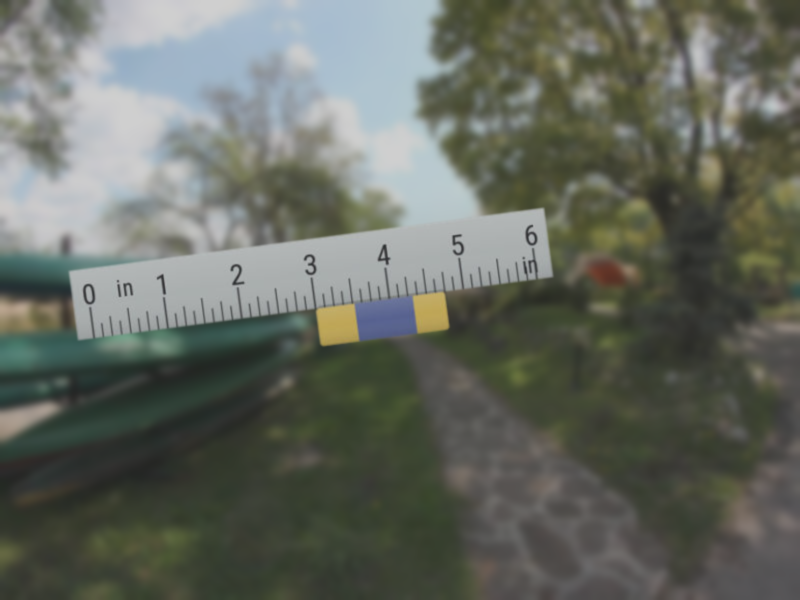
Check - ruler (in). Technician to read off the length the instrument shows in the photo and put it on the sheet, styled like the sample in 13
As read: in 1.75
